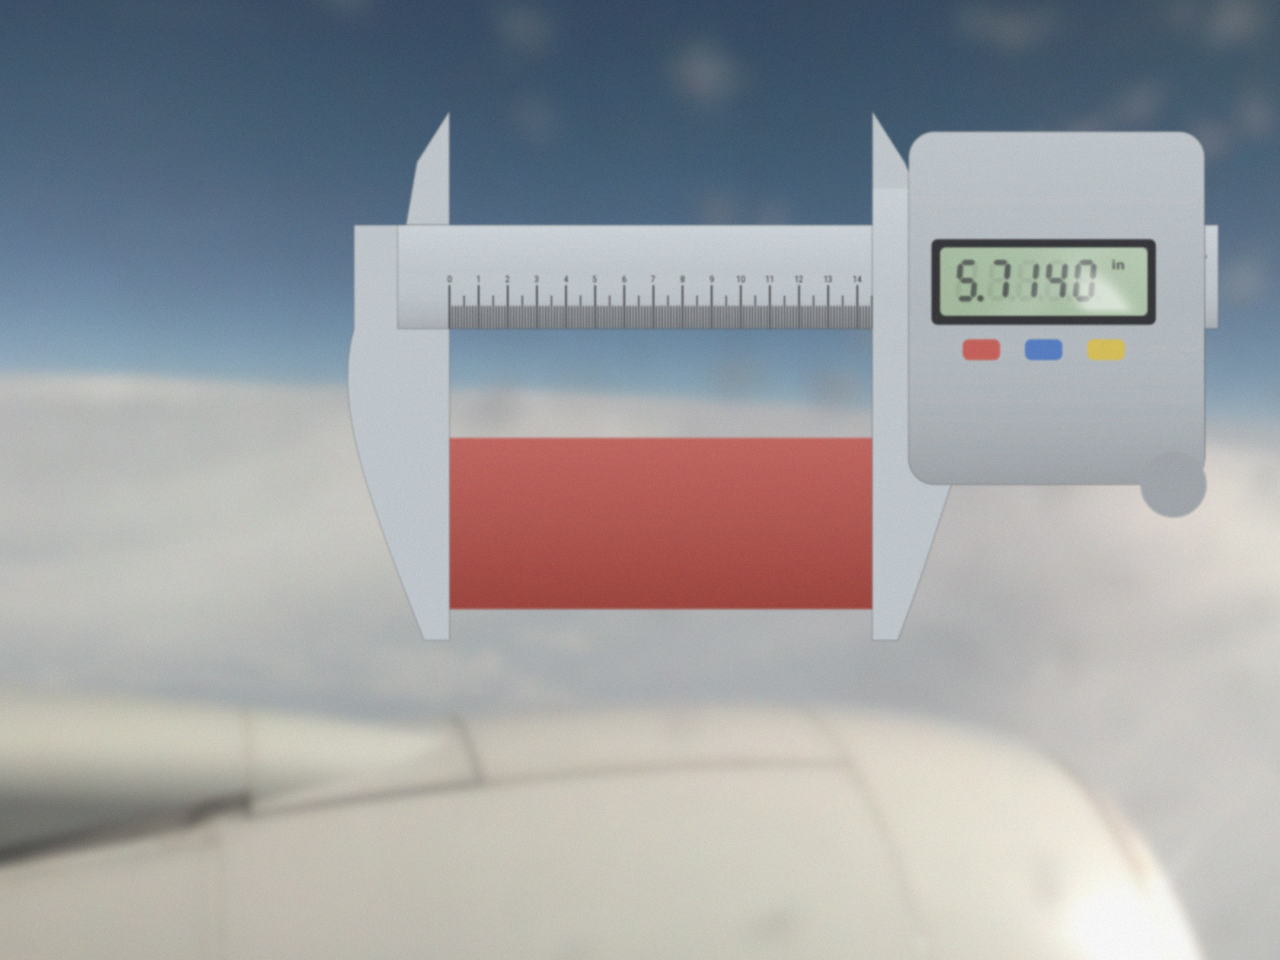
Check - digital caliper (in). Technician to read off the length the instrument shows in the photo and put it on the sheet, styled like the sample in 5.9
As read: in 5.7140
